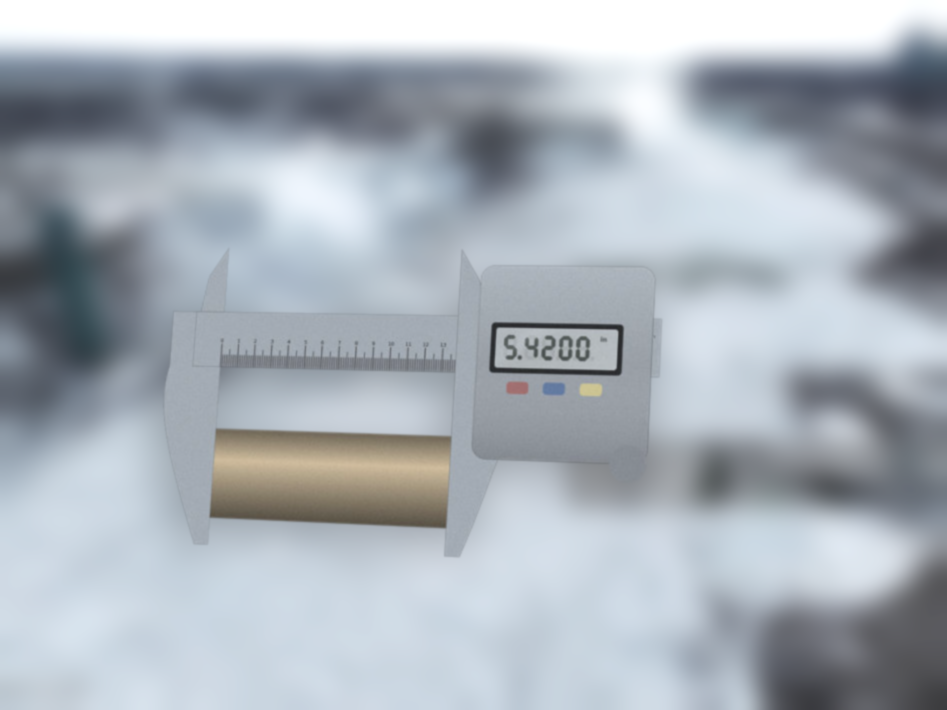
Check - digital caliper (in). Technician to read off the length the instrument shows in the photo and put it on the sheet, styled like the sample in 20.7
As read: in 5.4200
